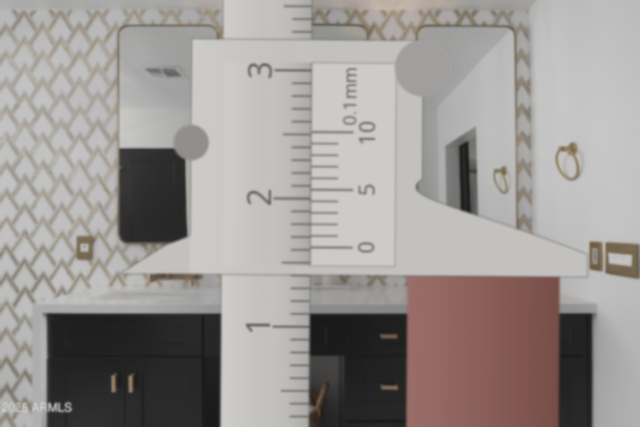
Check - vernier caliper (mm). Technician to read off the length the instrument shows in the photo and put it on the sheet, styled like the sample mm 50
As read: mm 16.2
